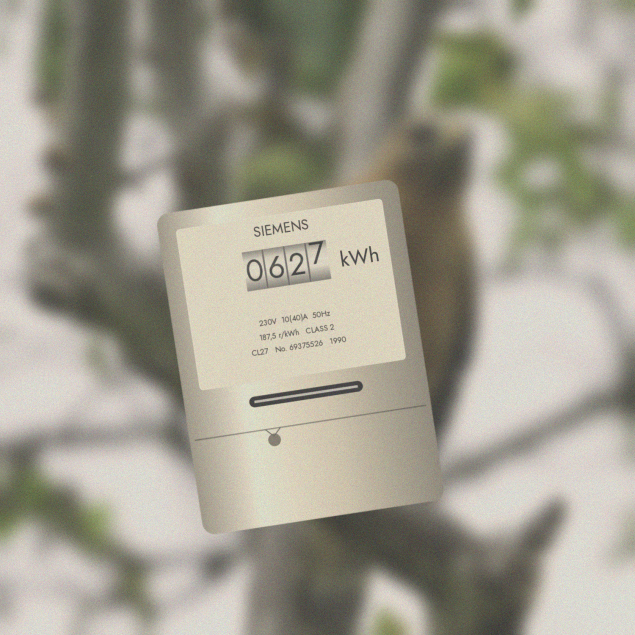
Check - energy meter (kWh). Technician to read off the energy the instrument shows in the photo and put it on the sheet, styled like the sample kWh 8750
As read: kWh 627
